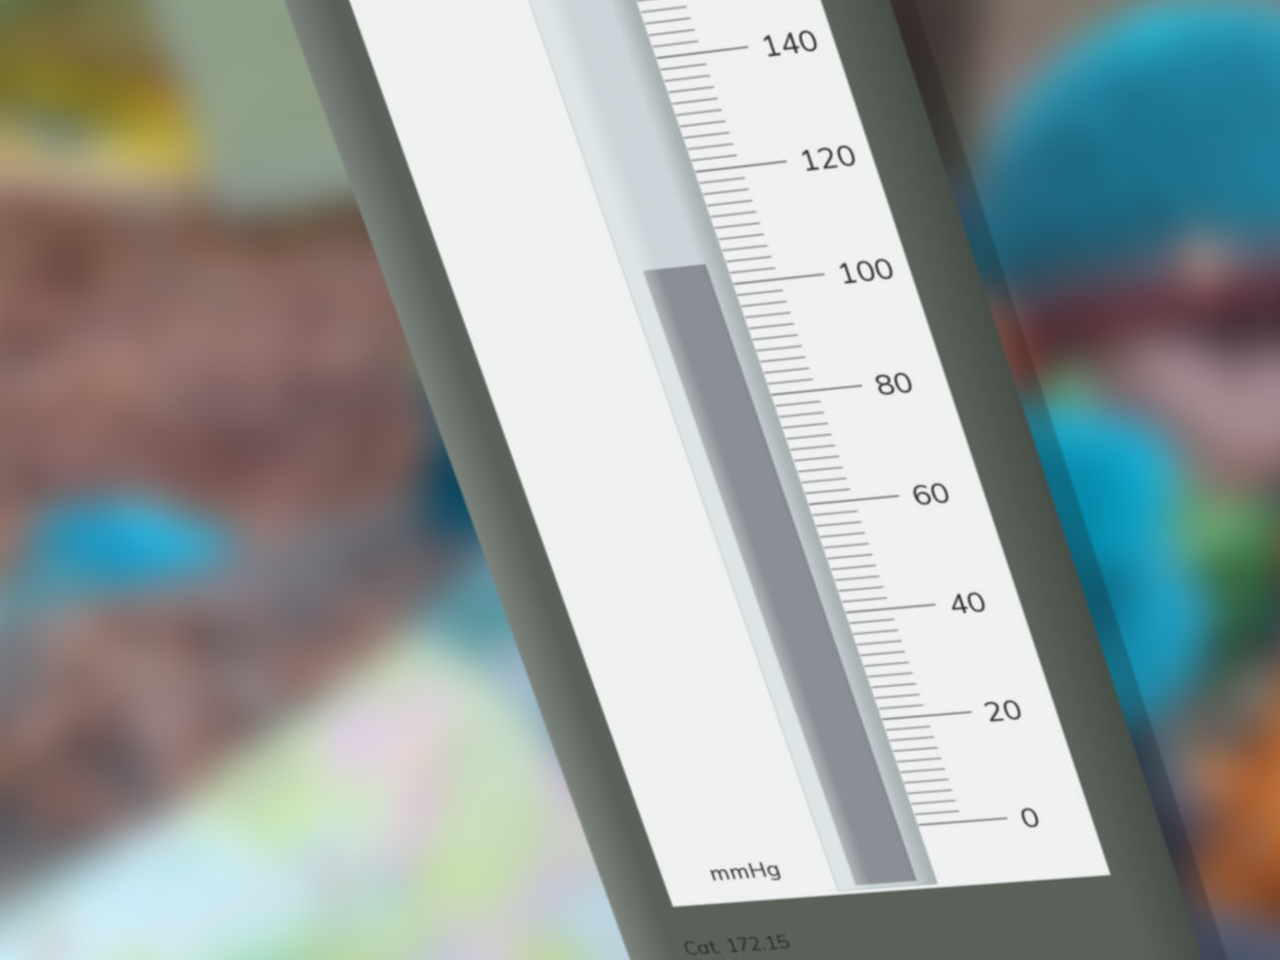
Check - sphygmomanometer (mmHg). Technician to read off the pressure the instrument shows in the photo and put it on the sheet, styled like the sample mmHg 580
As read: mmHg 104
